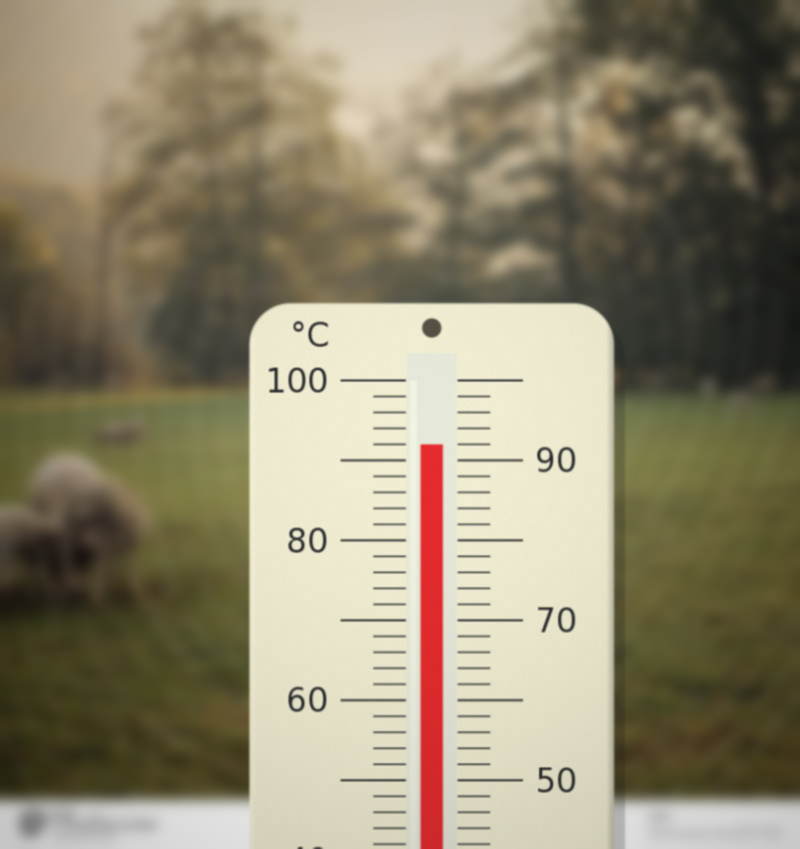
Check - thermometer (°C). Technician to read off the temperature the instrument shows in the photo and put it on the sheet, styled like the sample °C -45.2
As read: °C 92
